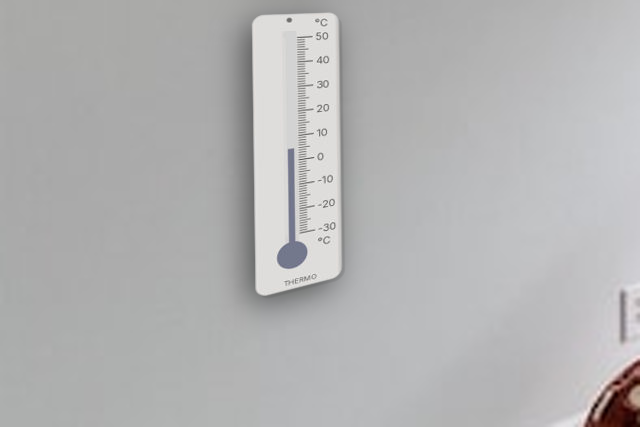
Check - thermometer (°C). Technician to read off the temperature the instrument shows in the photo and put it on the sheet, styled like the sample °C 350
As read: °C 5
